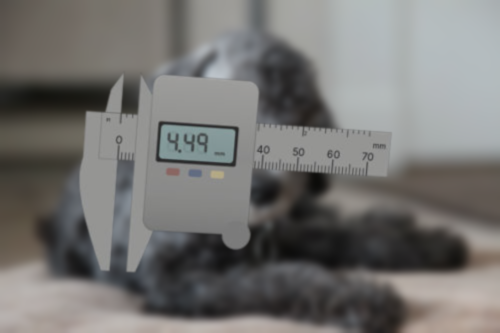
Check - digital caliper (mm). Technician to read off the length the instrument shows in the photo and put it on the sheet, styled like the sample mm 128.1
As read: mm 4.49
